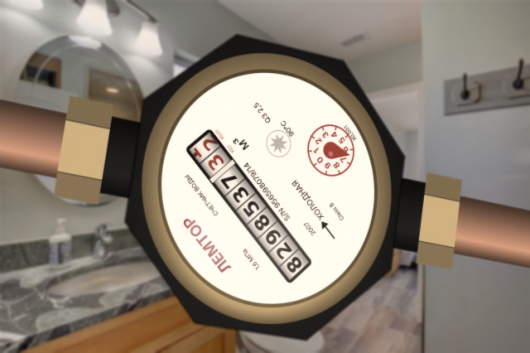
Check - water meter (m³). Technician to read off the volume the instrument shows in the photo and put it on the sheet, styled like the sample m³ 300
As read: m³ 8298537.316
